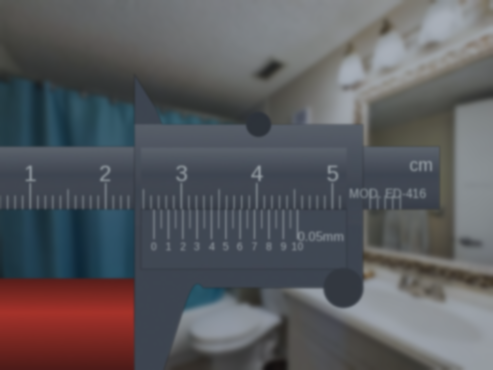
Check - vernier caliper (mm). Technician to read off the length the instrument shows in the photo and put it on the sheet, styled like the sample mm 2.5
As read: mm 26.4
